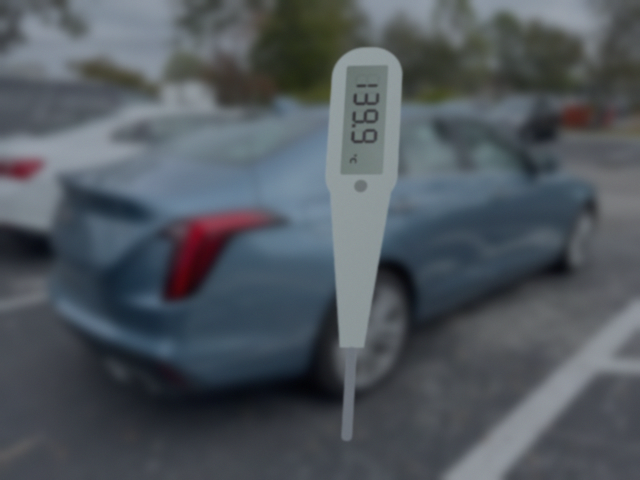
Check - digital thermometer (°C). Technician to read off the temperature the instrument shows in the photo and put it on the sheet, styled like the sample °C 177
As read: °C 139.9
